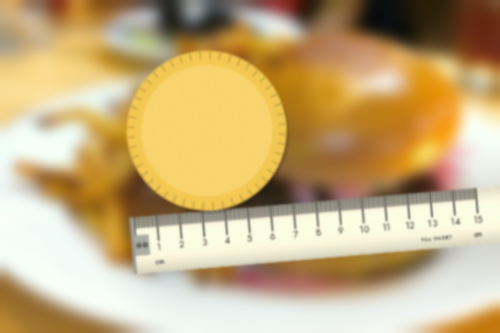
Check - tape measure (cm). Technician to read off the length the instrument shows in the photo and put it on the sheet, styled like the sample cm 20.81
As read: cm 7
